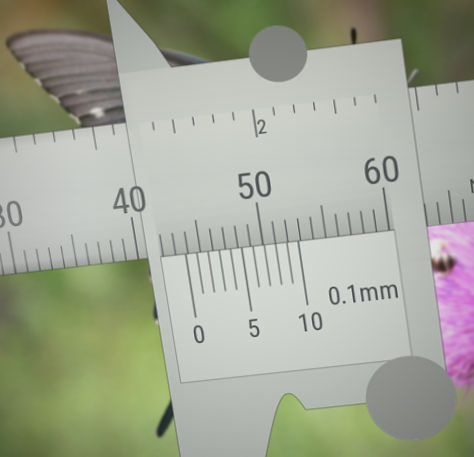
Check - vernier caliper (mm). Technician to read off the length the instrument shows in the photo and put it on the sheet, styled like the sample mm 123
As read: mm 43.8
